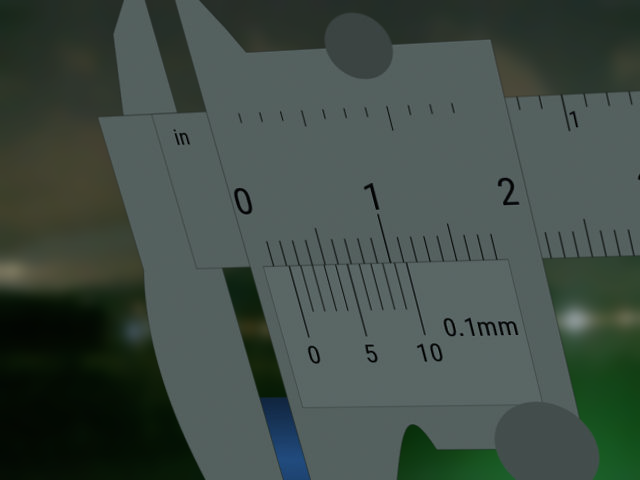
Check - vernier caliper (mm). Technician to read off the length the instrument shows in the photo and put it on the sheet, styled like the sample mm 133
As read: mm 2.2
